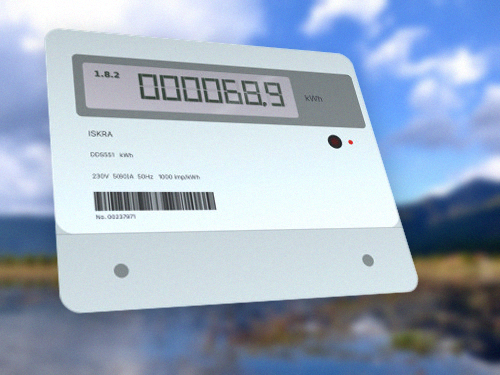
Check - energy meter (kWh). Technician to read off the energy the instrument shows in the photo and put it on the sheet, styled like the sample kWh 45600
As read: kWh 68.9
